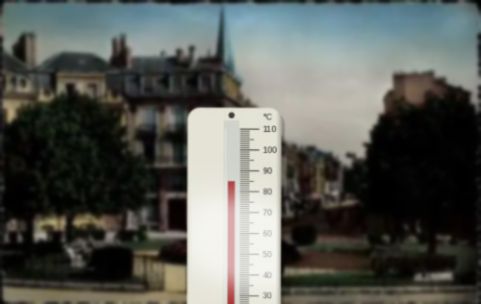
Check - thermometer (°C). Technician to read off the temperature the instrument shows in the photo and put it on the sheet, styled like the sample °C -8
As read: °C 85
